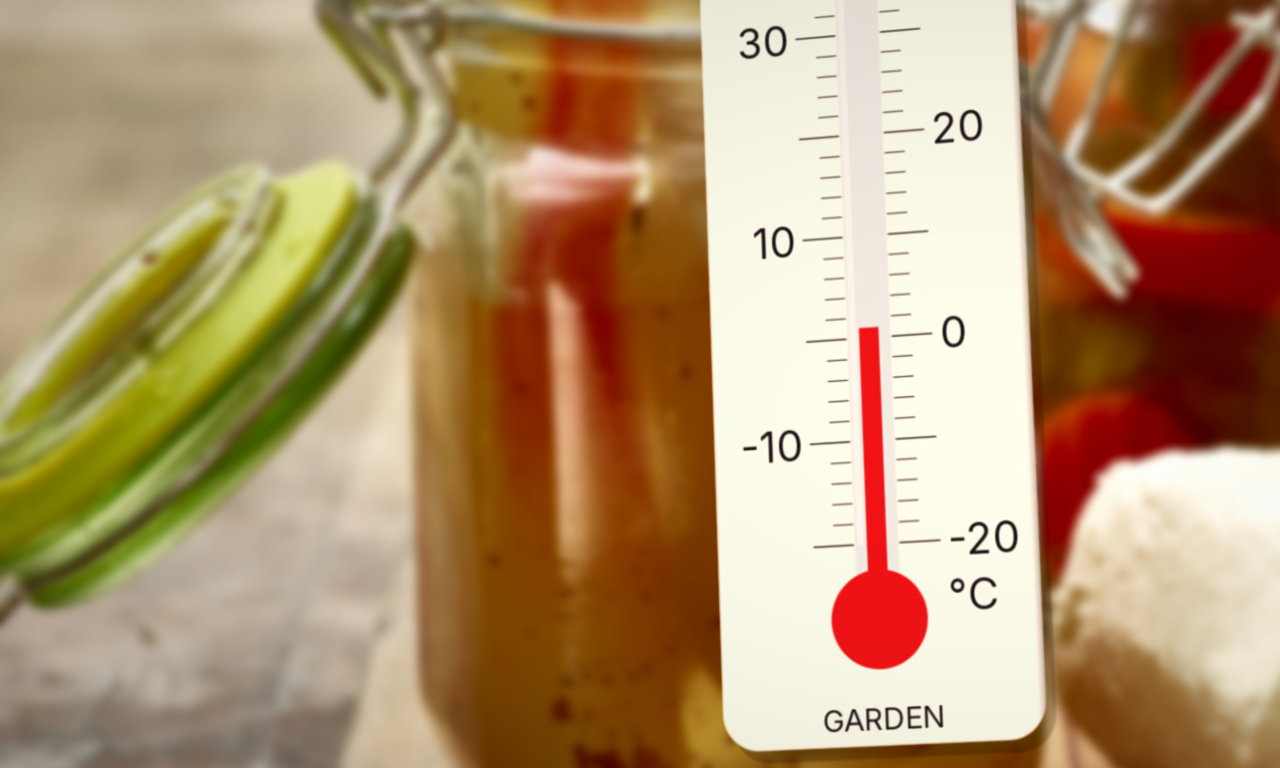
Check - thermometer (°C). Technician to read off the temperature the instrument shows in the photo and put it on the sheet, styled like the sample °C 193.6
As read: °C 1
